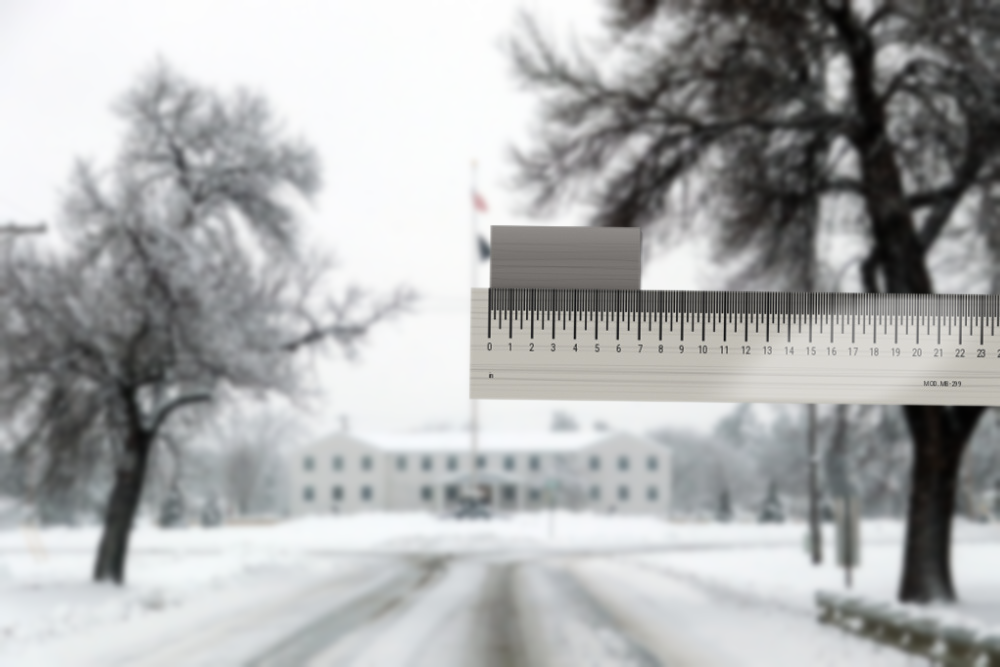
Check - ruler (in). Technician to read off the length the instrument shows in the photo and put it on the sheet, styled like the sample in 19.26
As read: in 7
